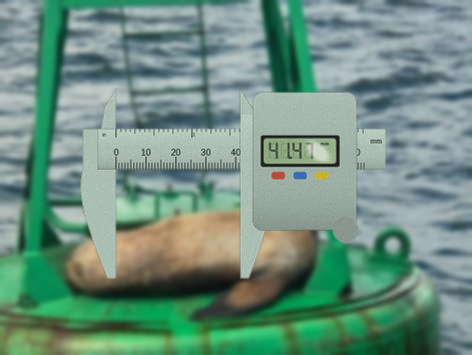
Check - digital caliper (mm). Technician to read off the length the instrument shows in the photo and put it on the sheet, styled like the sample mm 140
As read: mm 41.47
